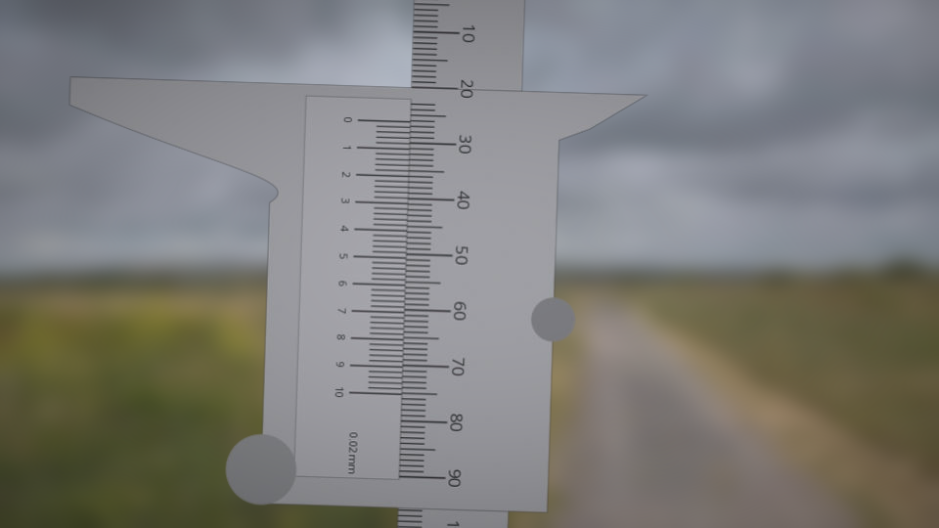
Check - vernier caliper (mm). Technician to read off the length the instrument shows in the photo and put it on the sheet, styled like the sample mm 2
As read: mm 26.2
